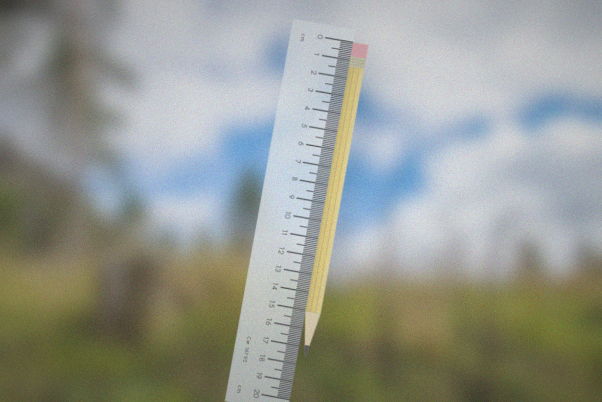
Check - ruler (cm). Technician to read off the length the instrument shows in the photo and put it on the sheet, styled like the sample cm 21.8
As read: cm 17.5
